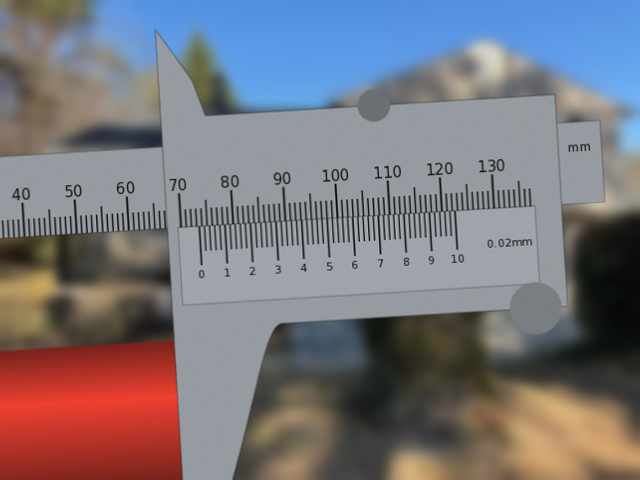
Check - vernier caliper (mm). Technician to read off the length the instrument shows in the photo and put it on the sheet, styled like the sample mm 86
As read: mm 73.5
